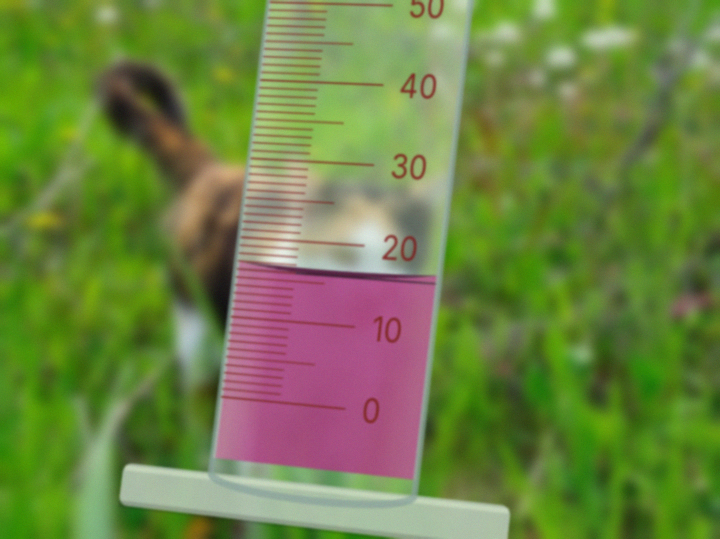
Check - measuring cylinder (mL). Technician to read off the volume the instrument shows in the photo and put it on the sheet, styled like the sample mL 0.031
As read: mL 16
